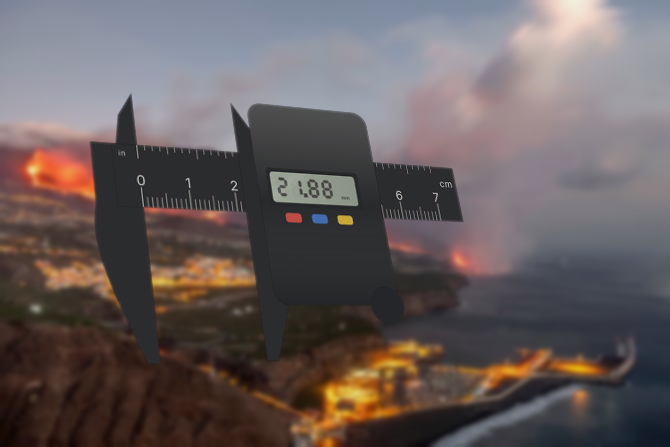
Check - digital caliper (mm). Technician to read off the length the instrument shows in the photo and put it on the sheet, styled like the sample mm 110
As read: mm 21.88
